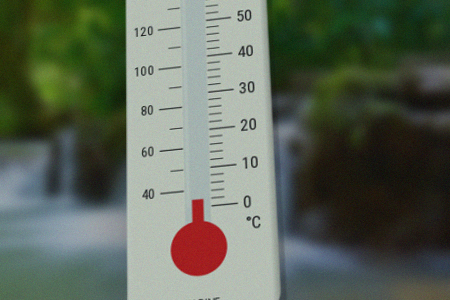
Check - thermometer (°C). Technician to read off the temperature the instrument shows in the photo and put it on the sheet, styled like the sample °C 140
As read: °C 2
